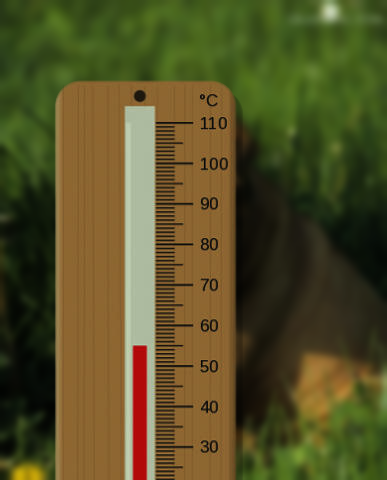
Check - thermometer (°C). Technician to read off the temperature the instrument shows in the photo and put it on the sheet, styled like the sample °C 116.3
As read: °C 55
